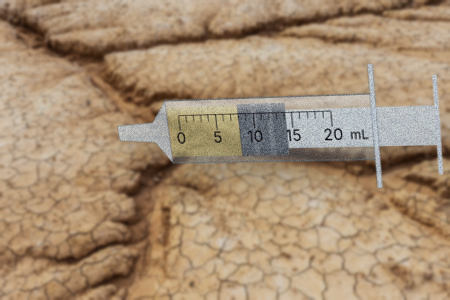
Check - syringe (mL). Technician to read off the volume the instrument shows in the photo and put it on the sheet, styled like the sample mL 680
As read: mL 8
